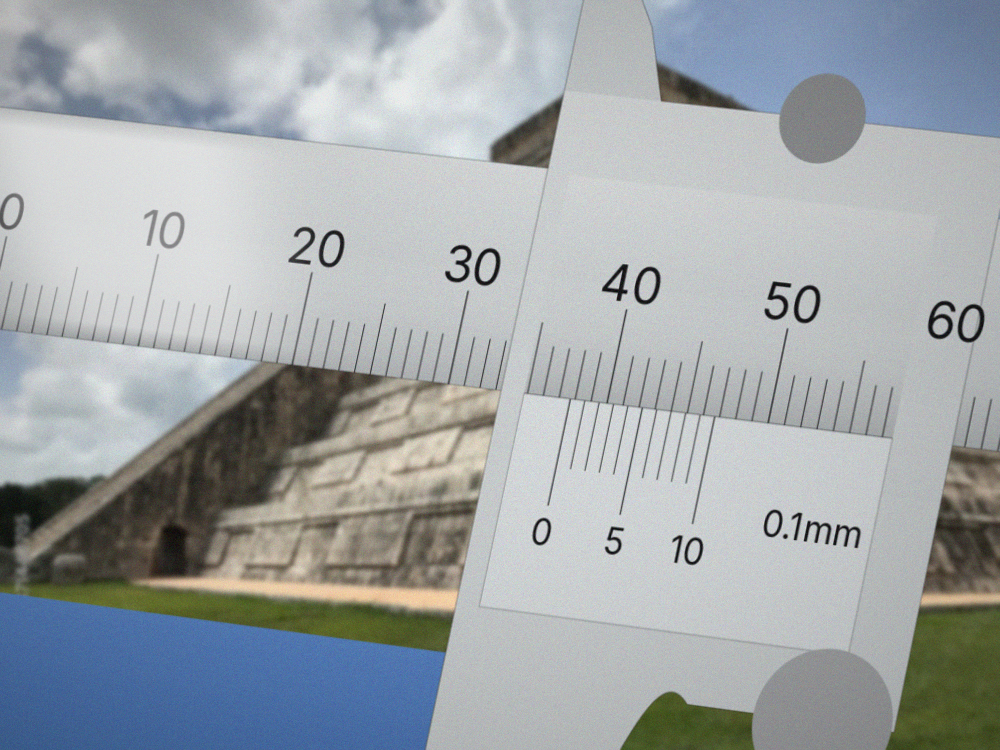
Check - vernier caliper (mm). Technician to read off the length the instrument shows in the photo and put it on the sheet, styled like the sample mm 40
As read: mm 37.7
